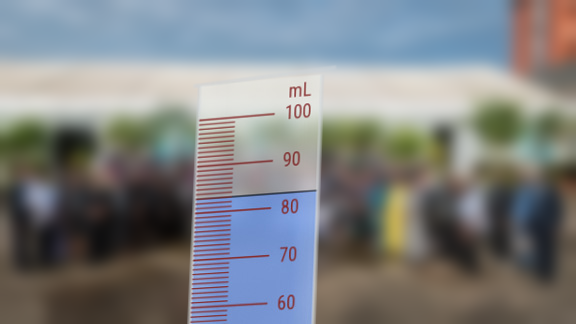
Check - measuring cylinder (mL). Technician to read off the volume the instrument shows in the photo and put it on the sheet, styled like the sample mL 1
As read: mL 83
